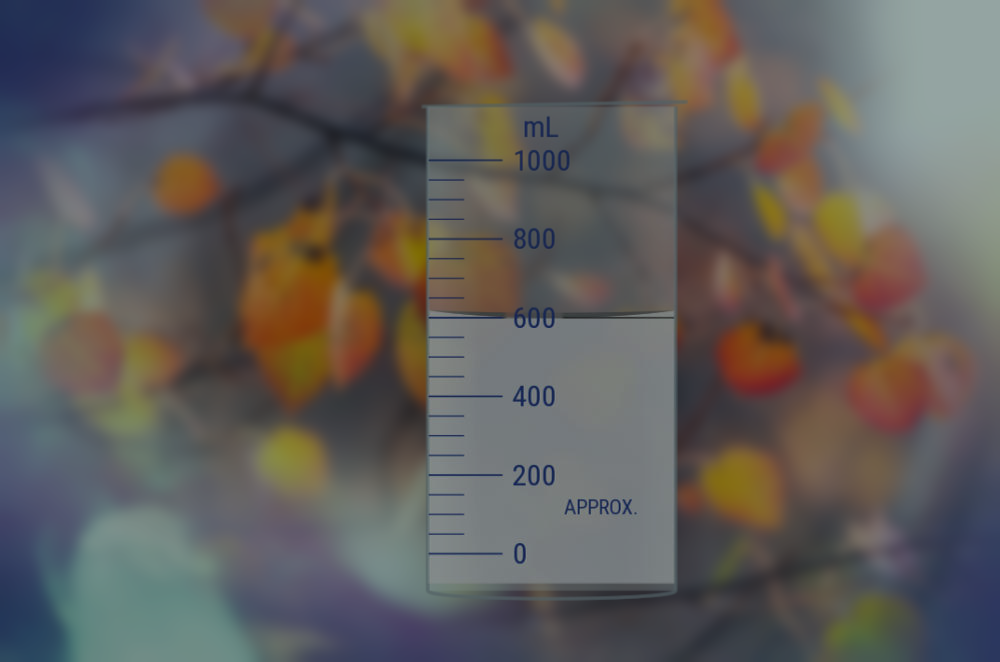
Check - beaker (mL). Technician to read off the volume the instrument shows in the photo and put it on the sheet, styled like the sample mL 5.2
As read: mL 600
